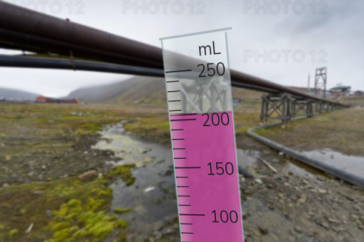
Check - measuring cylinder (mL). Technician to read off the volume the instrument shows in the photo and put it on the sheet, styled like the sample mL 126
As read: mL 205
